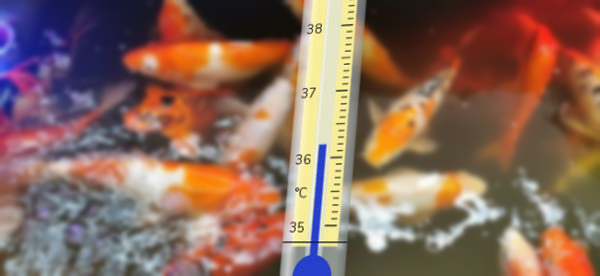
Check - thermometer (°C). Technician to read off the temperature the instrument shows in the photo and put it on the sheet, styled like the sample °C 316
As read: °C 36.2
